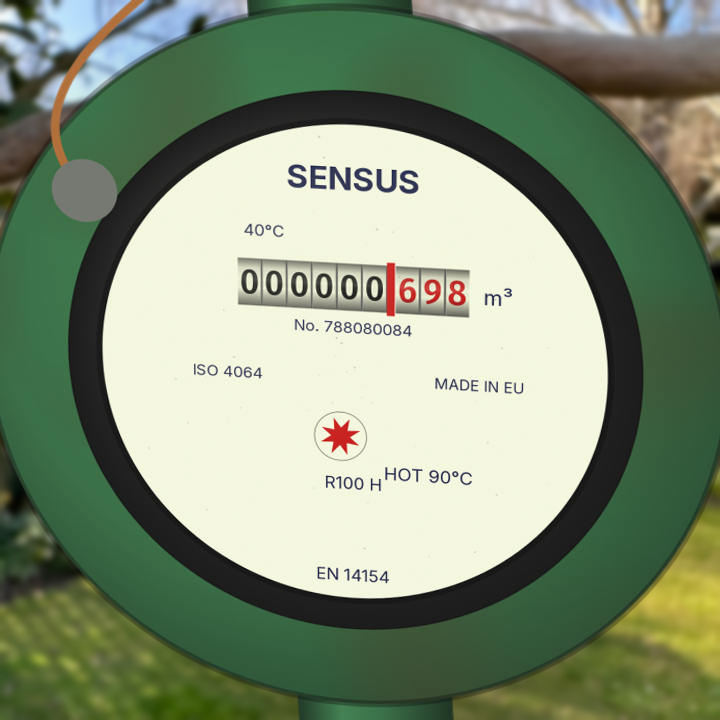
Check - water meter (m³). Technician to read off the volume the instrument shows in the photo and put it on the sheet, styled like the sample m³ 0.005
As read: m³ 0.698
